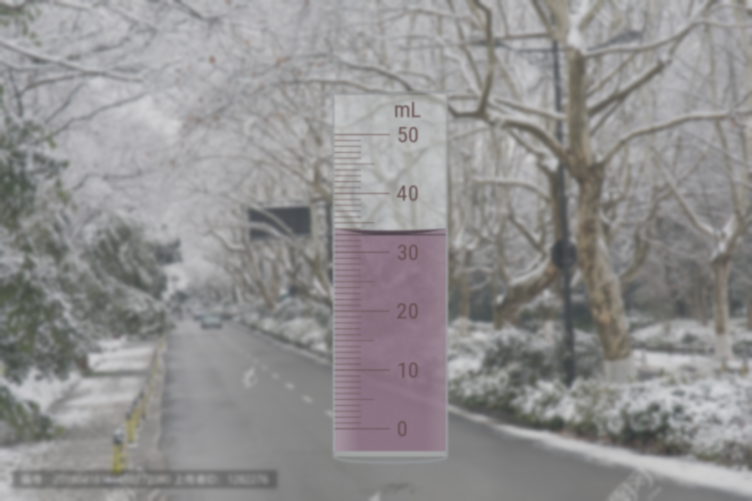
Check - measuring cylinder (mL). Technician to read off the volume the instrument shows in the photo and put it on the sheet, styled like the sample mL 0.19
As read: mL 33
